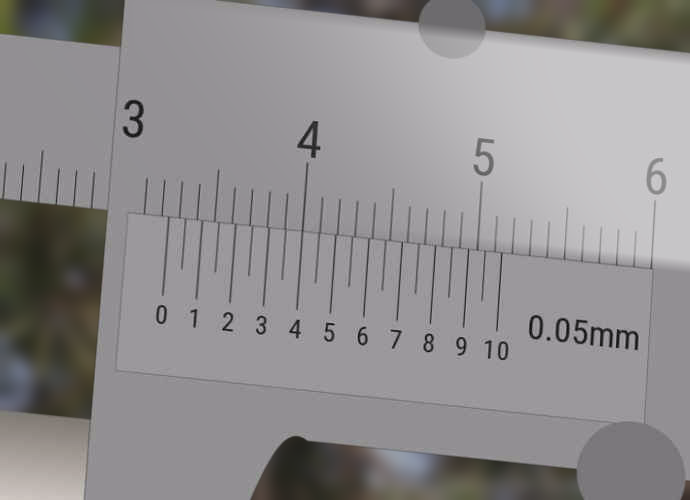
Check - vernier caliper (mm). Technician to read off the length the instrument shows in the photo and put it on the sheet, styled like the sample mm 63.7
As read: mm 32.4
